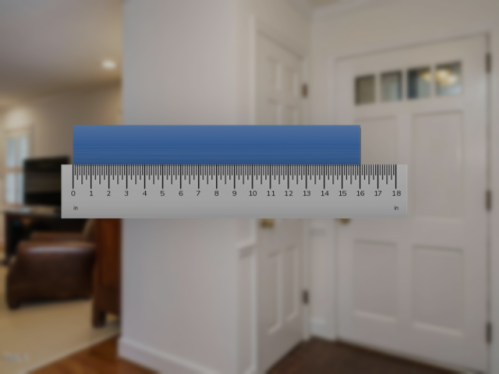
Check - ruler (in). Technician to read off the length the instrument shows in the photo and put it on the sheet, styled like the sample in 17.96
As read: in 16
